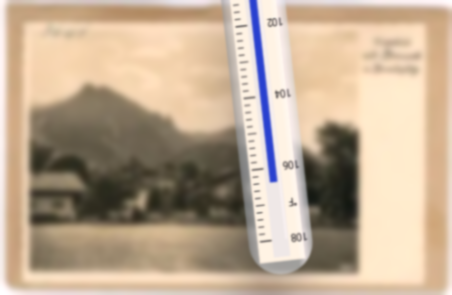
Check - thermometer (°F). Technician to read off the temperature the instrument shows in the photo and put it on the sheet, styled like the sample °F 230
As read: °F 106.4
